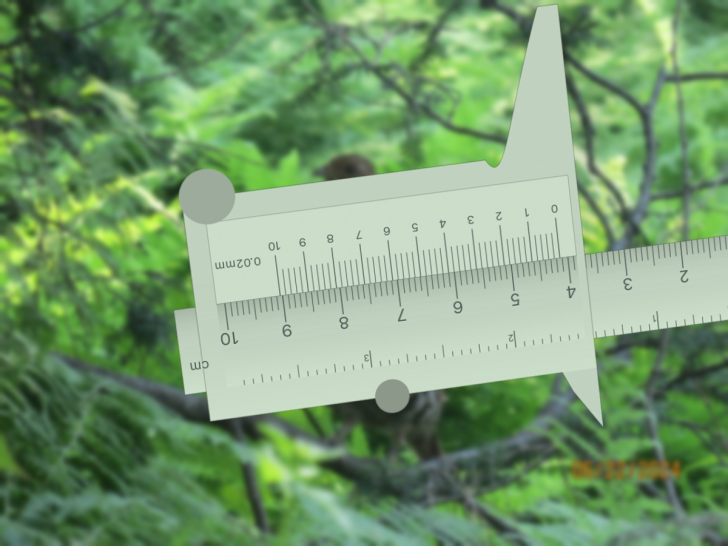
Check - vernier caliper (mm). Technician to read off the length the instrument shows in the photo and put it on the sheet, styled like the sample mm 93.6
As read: mm 41.4
